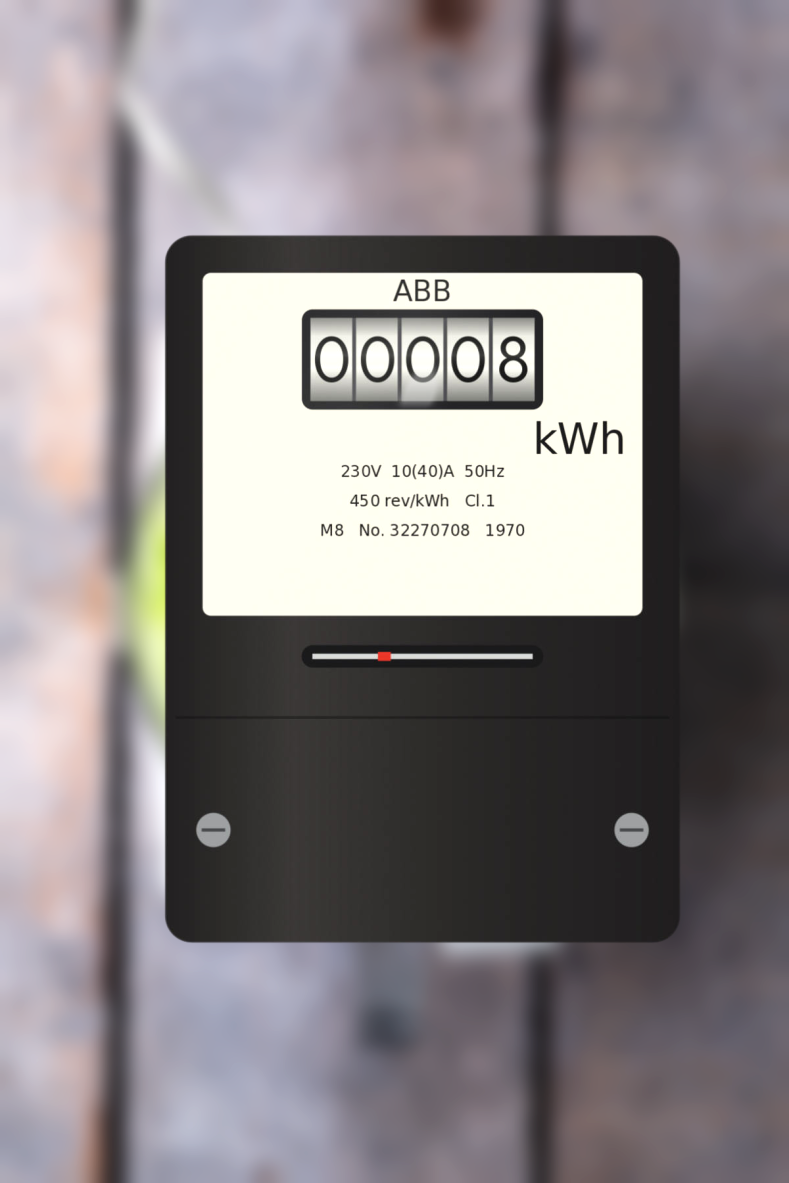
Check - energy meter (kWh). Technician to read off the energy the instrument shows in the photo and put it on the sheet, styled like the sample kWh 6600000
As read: kWh 8
